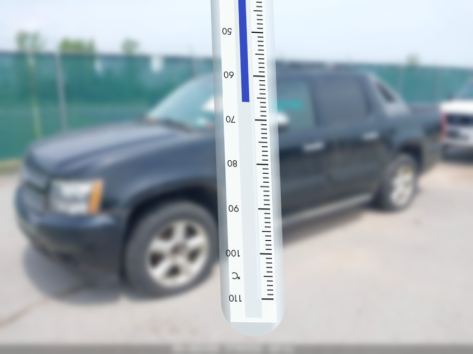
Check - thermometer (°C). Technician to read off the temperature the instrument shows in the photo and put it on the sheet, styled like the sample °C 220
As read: °C 66
